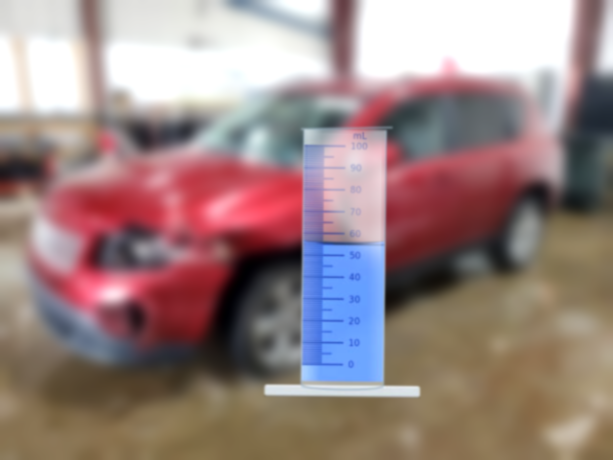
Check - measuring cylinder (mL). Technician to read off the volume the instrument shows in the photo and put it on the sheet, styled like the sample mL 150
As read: mL 55
